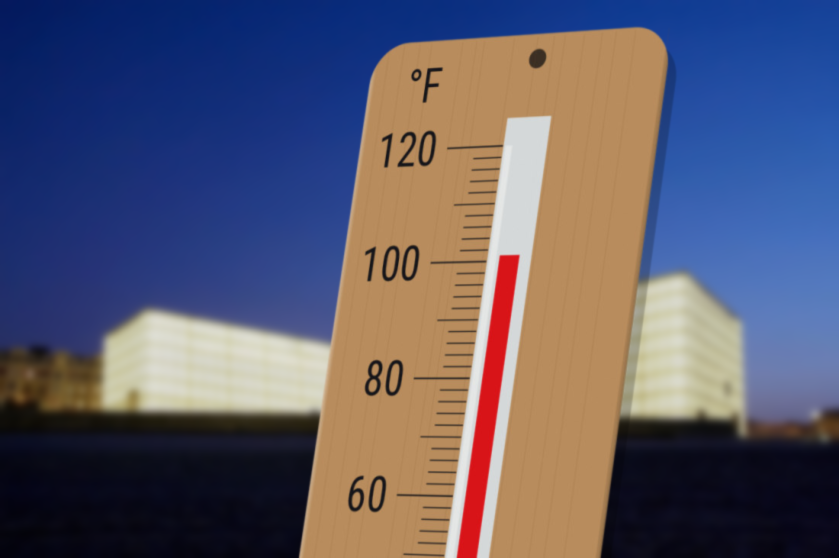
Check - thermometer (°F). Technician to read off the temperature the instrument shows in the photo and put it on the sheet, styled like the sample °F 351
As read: °F 101
